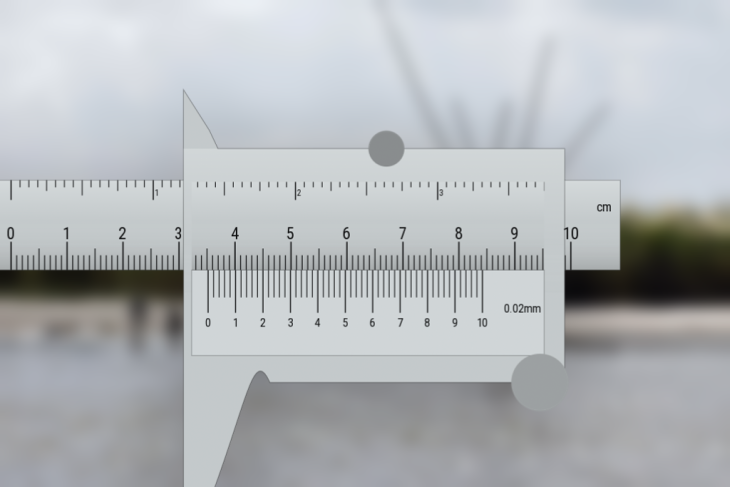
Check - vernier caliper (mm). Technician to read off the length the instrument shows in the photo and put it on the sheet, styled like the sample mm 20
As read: mm 35.2
